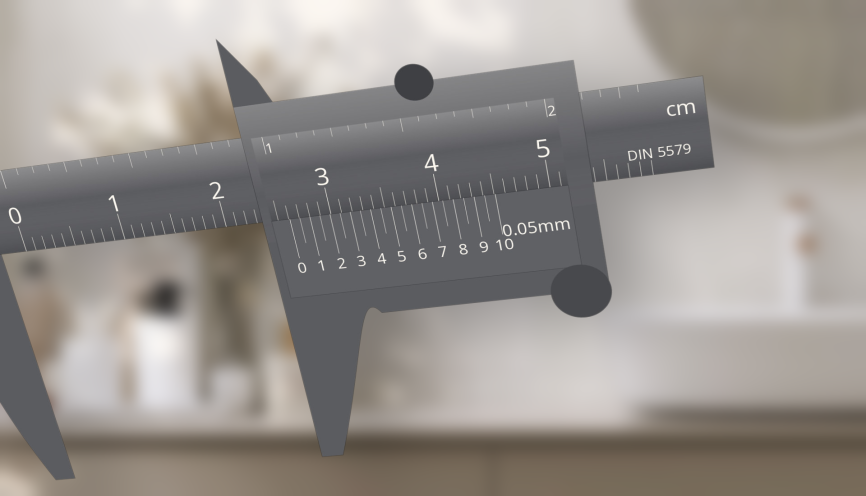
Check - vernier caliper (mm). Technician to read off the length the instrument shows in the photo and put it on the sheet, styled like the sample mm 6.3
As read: mm 26.1
